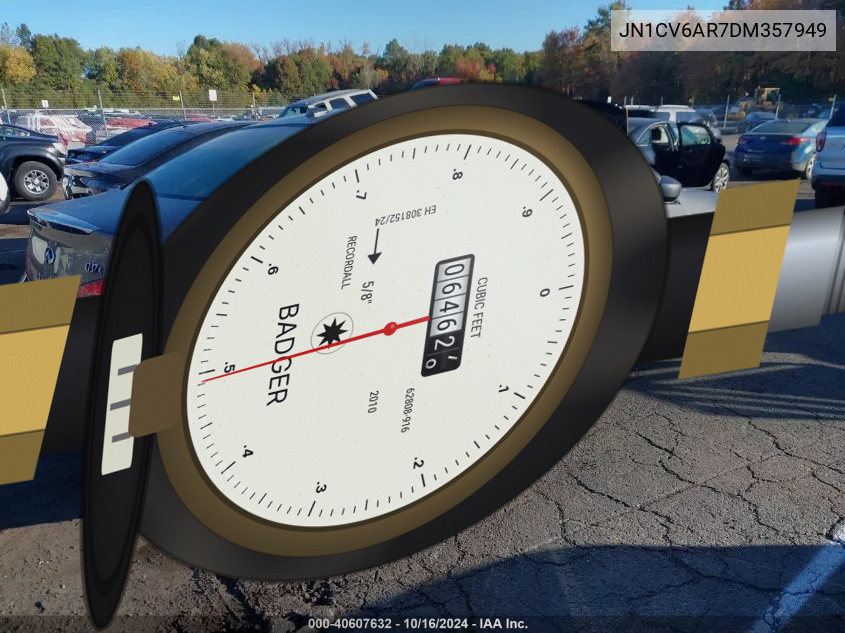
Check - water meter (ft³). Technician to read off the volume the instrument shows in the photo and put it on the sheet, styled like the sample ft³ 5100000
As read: ft³ 64627.49
